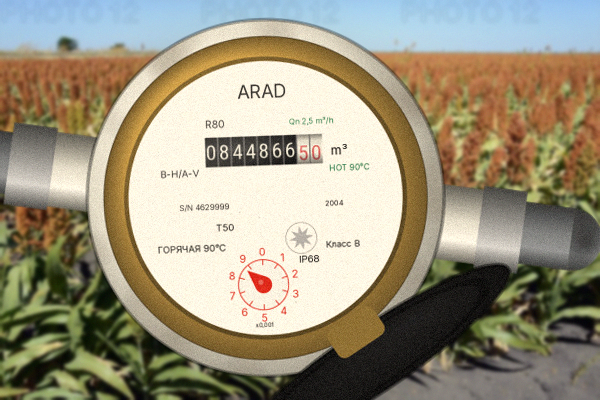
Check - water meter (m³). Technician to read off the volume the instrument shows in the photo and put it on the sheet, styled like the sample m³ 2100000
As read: m³ 844866.498
